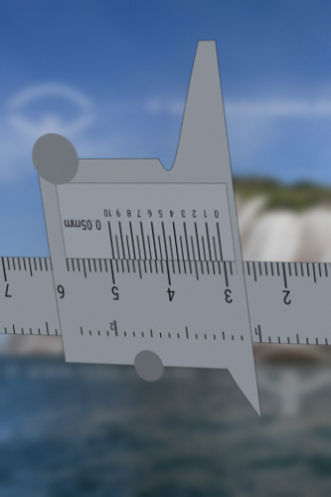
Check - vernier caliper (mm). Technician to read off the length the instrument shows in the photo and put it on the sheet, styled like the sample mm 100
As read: mm 30.4
